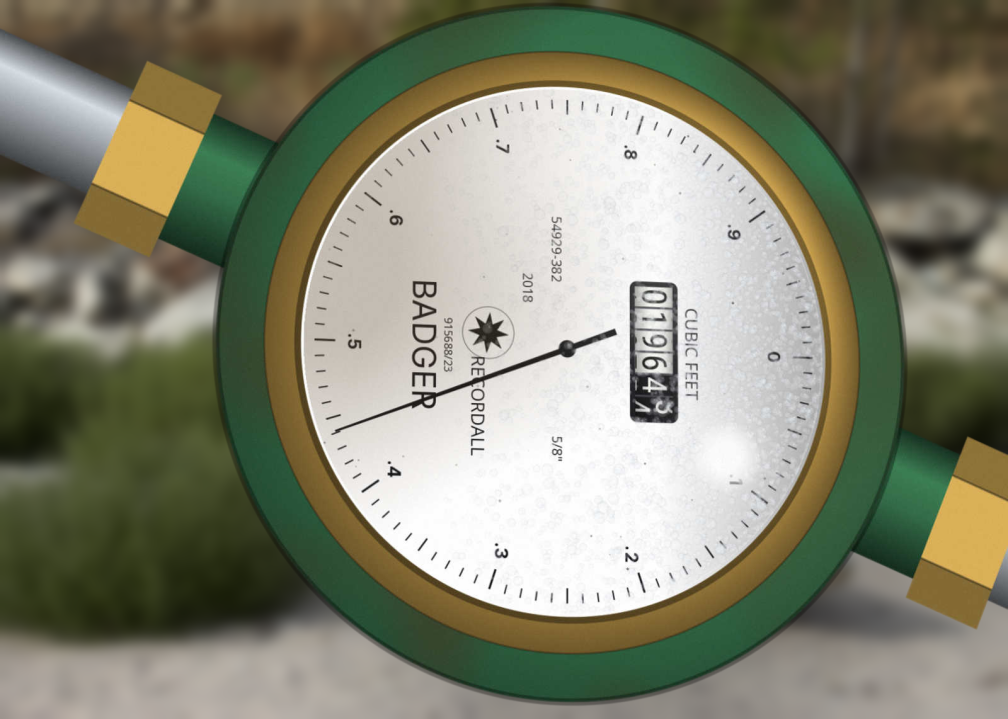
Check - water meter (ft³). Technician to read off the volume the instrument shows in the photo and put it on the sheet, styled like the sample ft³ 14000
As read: ft³ 19643.44
